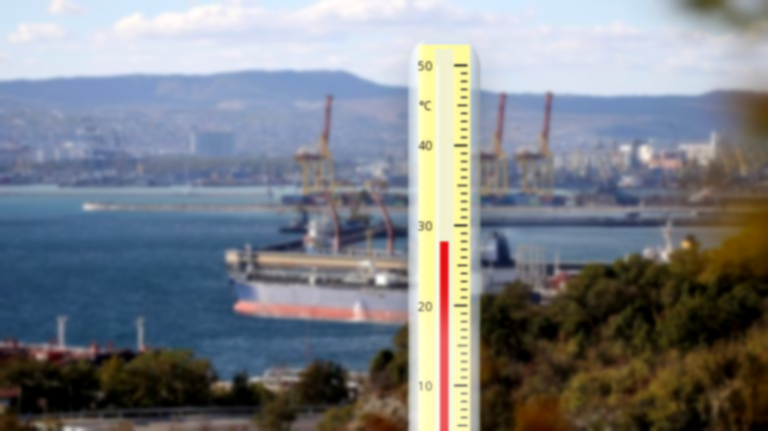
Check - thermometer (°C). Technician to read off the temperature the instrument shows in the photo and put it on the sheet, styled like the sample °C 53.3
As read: °C 28
